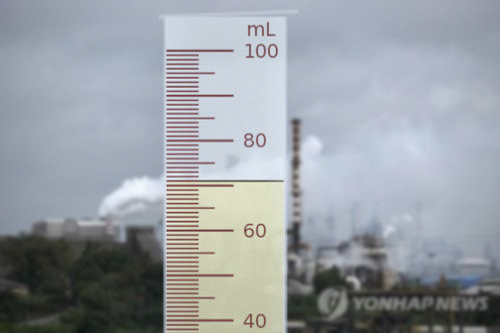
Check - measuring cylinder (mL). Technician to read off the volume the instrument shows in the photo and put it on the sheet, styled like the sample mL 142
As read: mL 71
